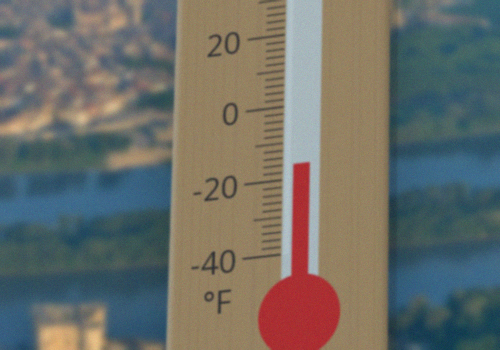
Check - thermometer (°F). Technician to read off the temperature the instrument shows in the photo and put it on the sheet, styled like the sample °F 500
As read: °F -16
